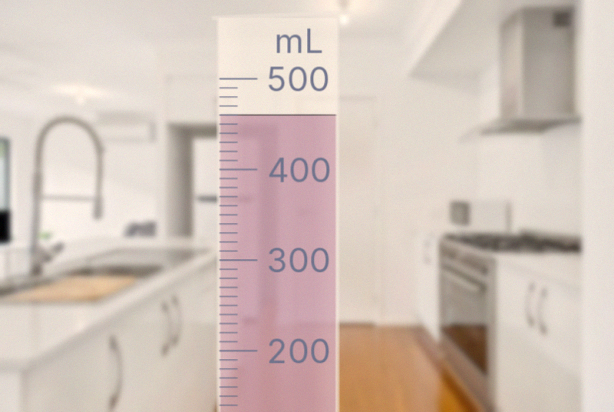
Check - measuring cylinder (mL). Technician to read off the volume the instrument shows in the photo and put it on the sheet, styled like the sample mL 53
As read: mL 460
